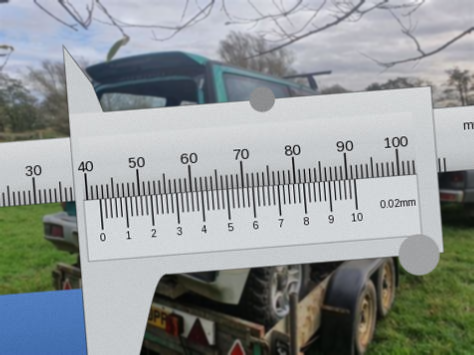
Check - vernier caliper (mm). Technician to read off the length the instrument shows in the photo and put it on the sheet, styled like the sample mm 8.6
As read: mm 42.5
